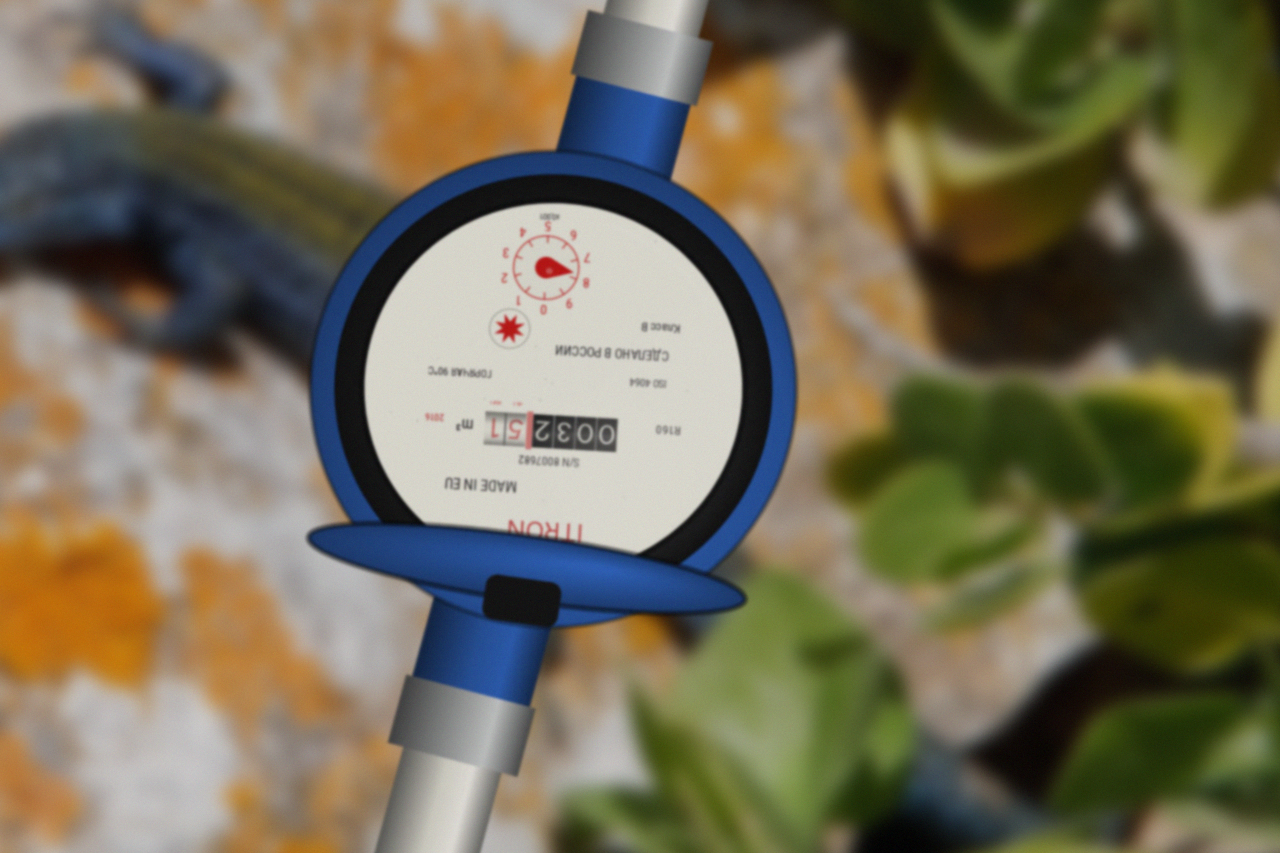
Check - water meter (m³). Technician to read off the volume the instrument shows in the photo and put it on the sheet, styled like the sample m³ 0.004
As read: m³ 32.517
